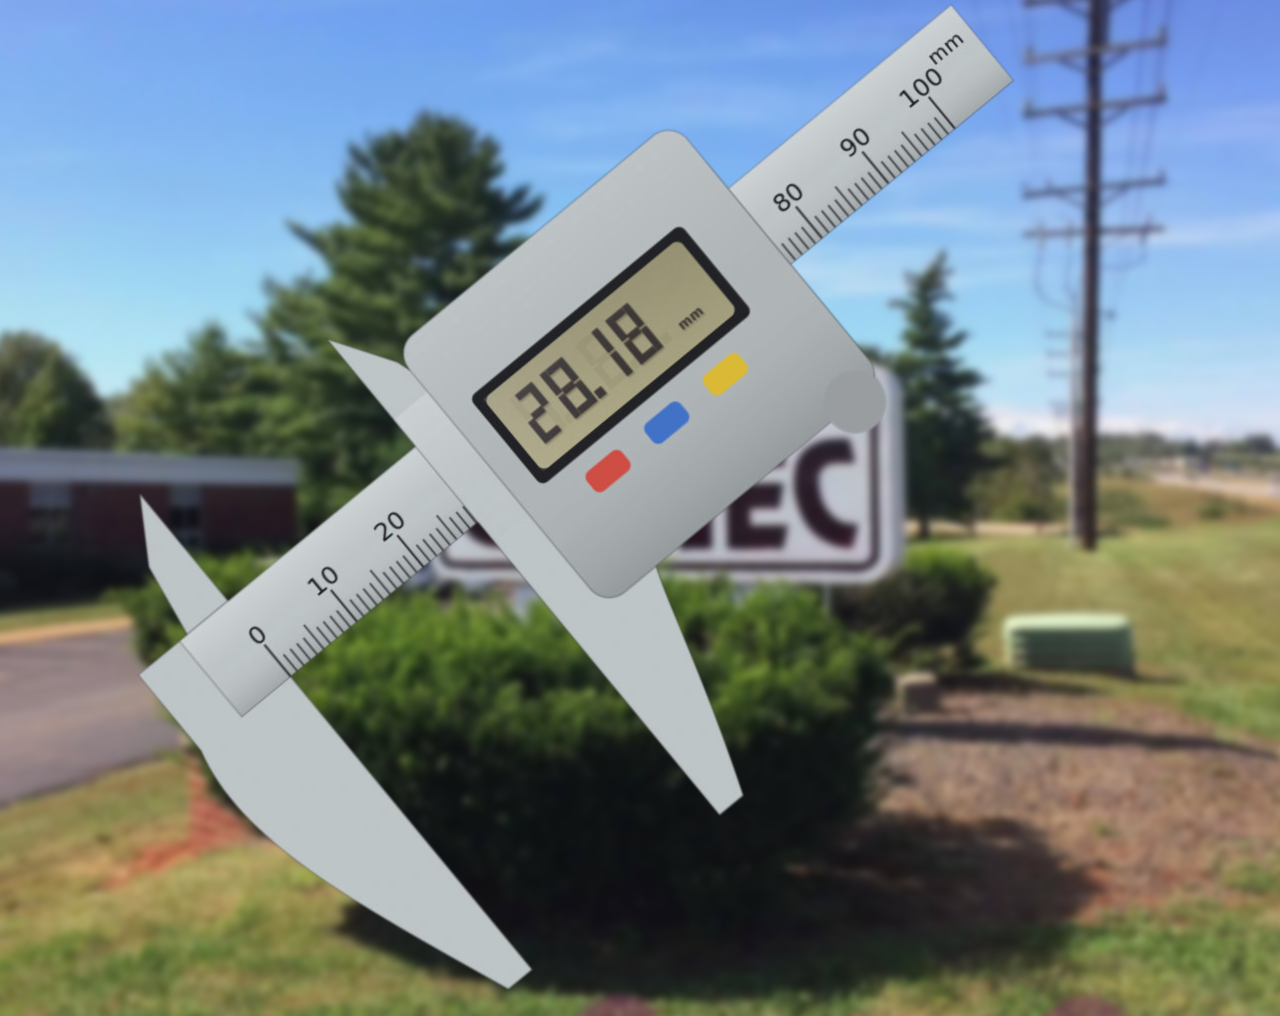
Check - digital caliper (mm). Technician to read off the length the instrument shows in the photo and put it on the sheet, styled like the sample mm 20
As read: mm 28.18
